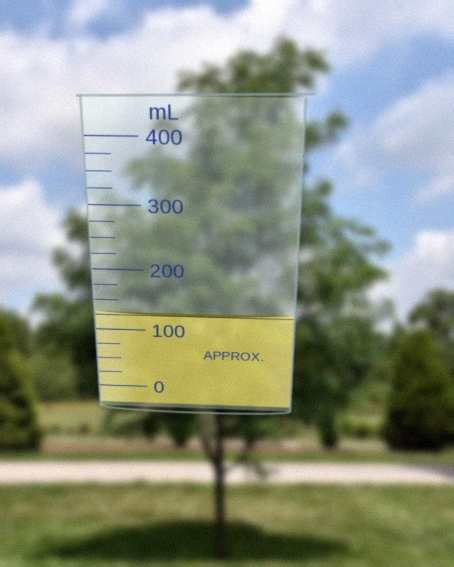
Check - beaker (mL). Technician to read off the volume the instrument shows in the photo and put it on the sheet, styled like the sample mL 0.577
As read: mL 125
